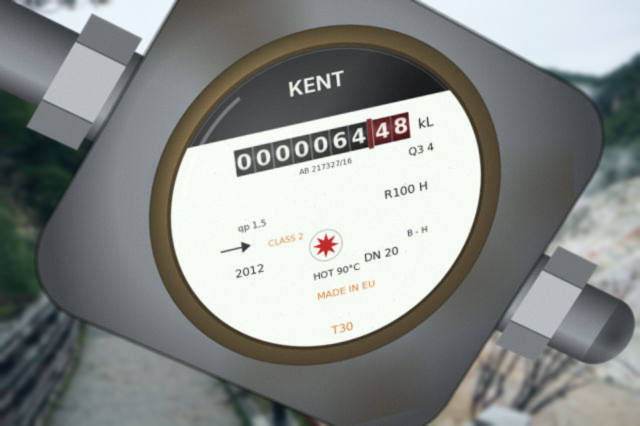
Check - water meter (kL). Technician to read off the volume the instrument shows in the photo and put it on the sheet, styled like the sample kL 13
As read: kL 64.48
